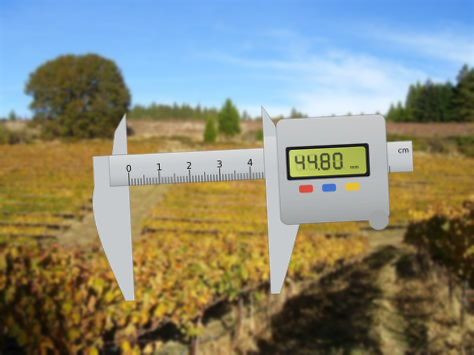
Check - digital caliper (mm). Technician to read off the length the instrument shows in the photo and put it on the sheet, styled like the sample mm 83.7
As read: mm 44.80
